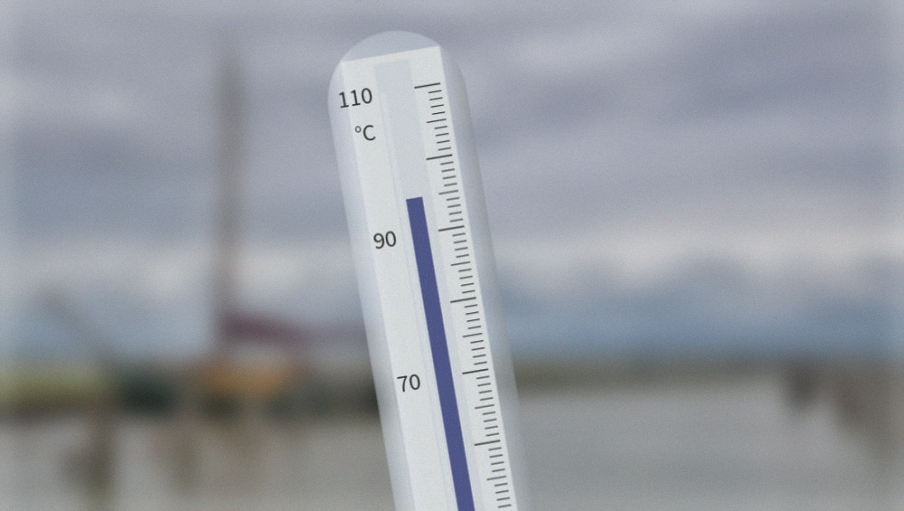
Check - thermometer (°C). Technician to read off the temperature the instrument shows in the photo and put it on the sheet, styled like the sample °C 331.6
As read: °C 95
